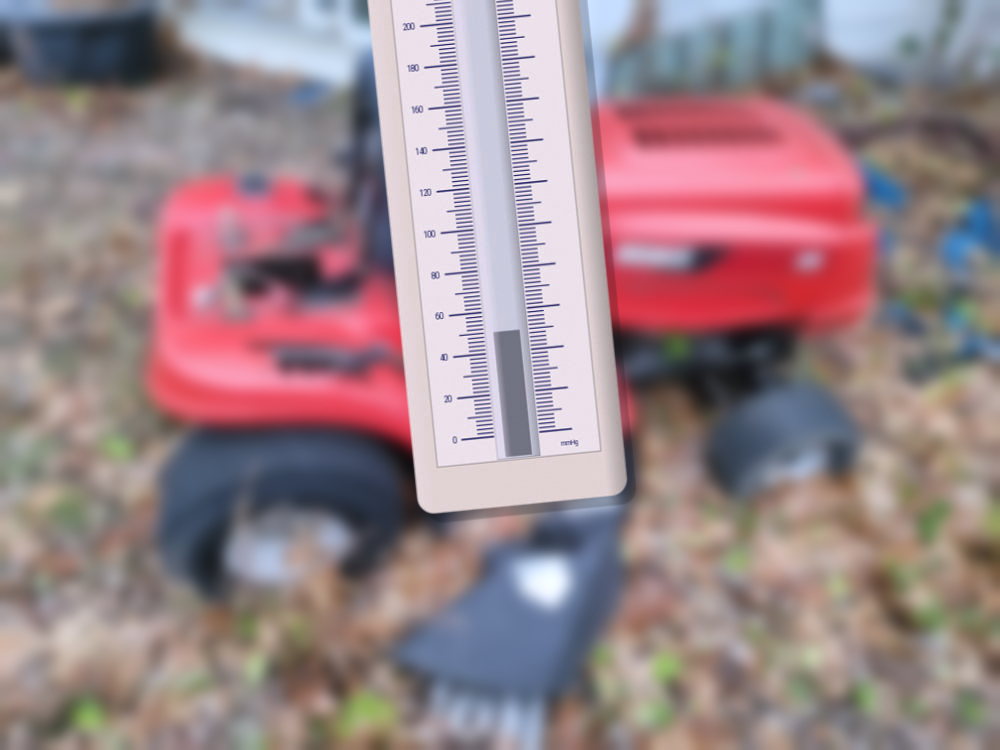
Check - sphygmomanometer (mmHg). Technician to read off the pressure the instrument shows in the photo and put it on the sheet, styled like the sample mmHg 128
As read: mmHg 50
